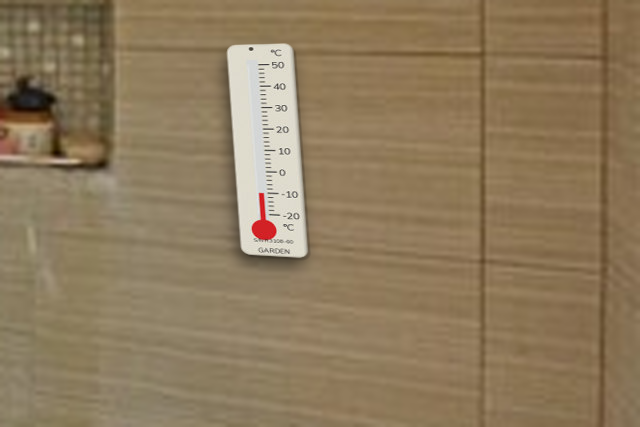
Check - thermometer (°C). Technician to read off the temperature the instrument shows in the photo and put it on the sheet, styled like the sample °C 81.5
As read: °C -10
